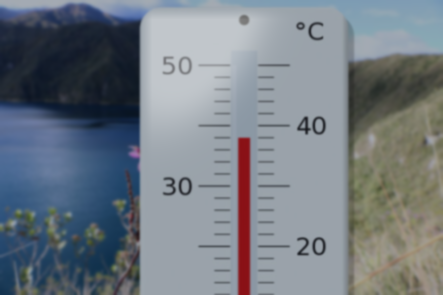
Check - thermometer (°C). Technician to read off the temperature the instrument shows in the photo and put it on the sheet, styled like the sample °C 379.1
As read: °C 38
